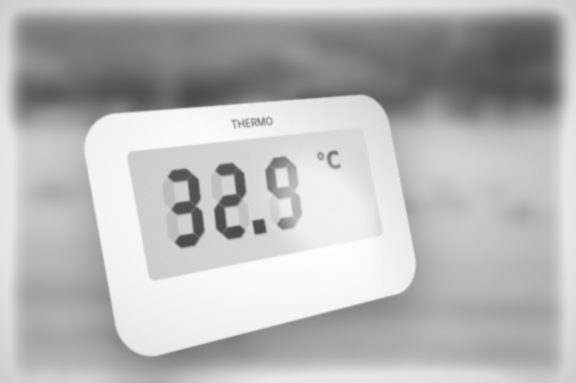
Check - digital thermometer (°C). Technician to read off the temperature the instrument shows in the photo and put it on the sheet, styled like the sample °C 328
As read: °C 32.9
